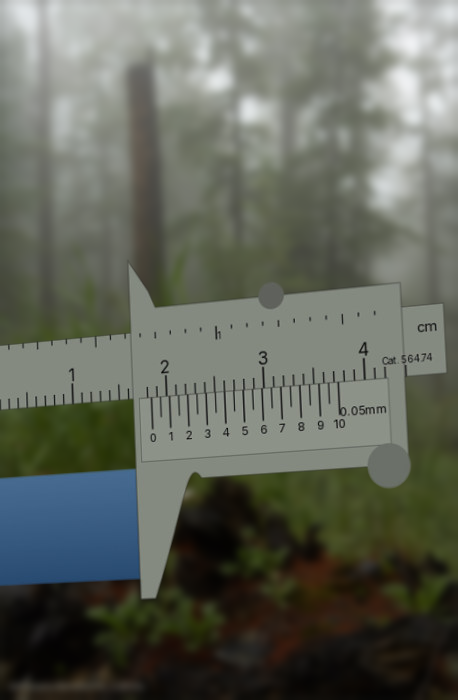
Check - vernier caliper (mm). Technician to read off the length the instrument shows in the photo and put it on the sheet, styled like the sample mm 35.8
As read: mm 18.4
